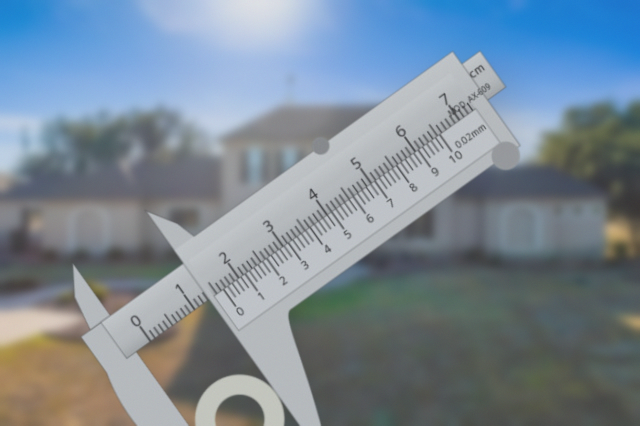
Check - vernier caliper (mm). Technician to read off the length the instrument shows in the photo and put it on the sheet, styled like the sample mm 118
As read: mm 16.5
